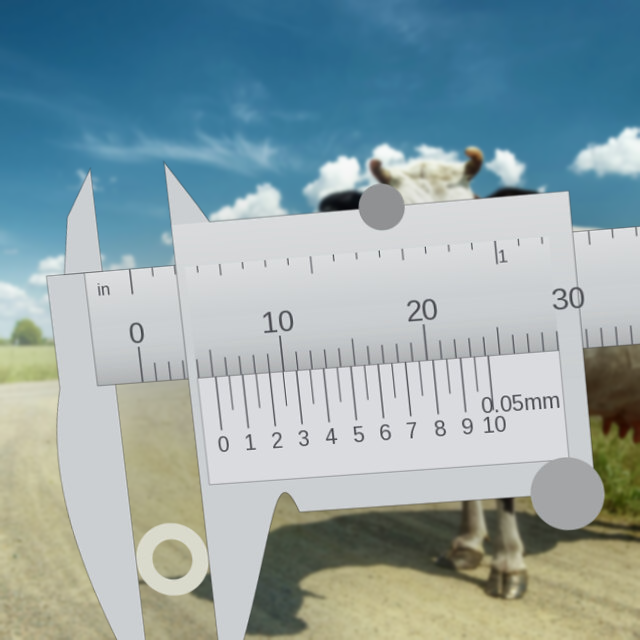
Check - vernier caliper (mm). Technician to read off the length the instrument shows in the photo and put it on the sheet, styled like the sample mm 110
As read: mm 5.2
